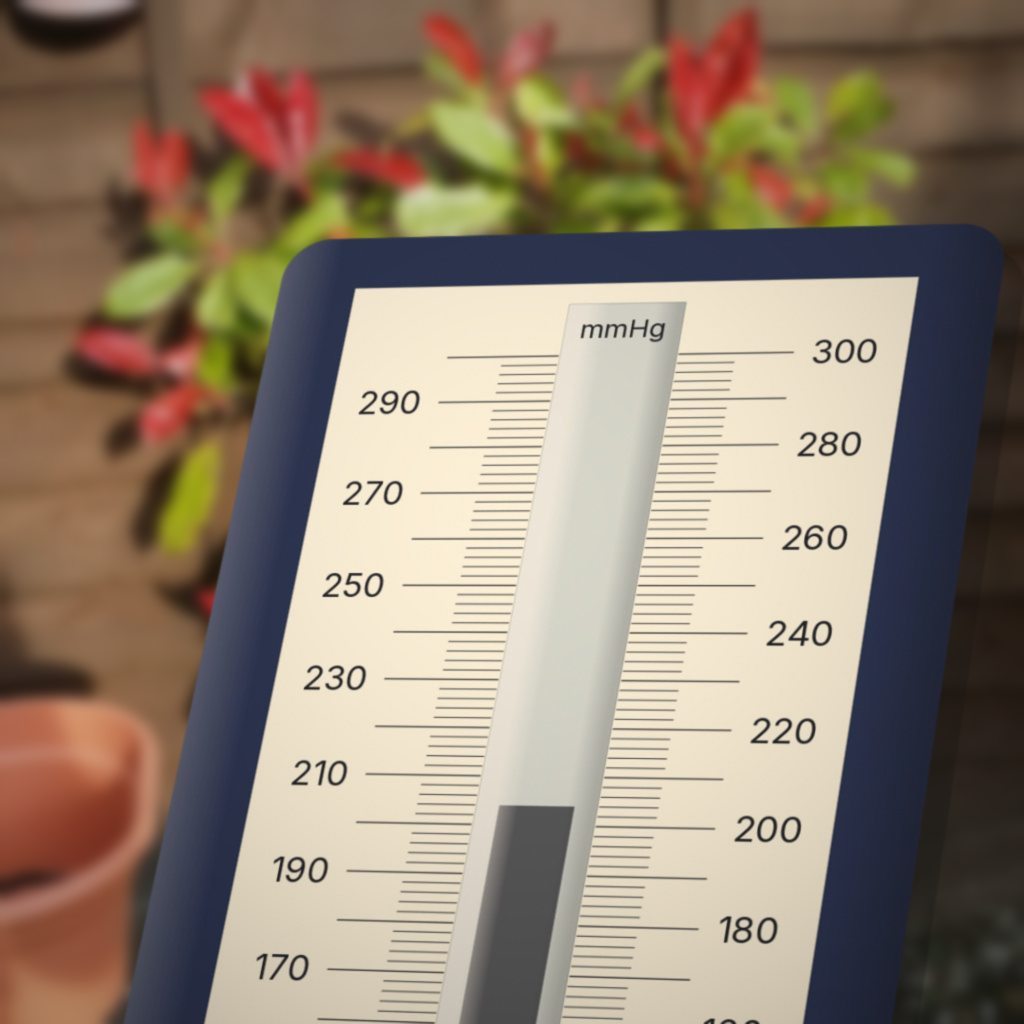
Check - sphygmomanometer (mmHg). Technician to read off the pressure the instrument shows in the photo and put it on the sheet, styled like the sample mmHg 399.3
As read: mmHg 204
